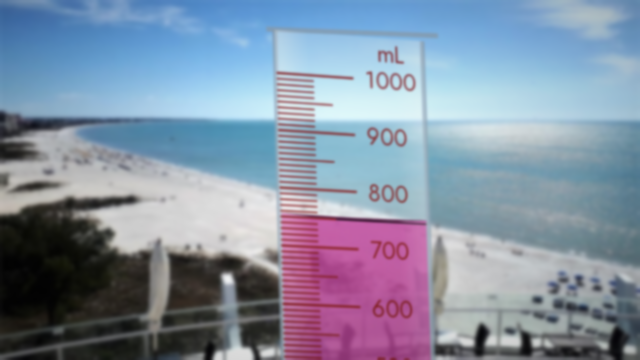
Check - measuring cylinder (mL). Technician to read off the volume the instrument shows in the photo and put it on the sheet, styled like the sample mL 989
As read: mL 750
